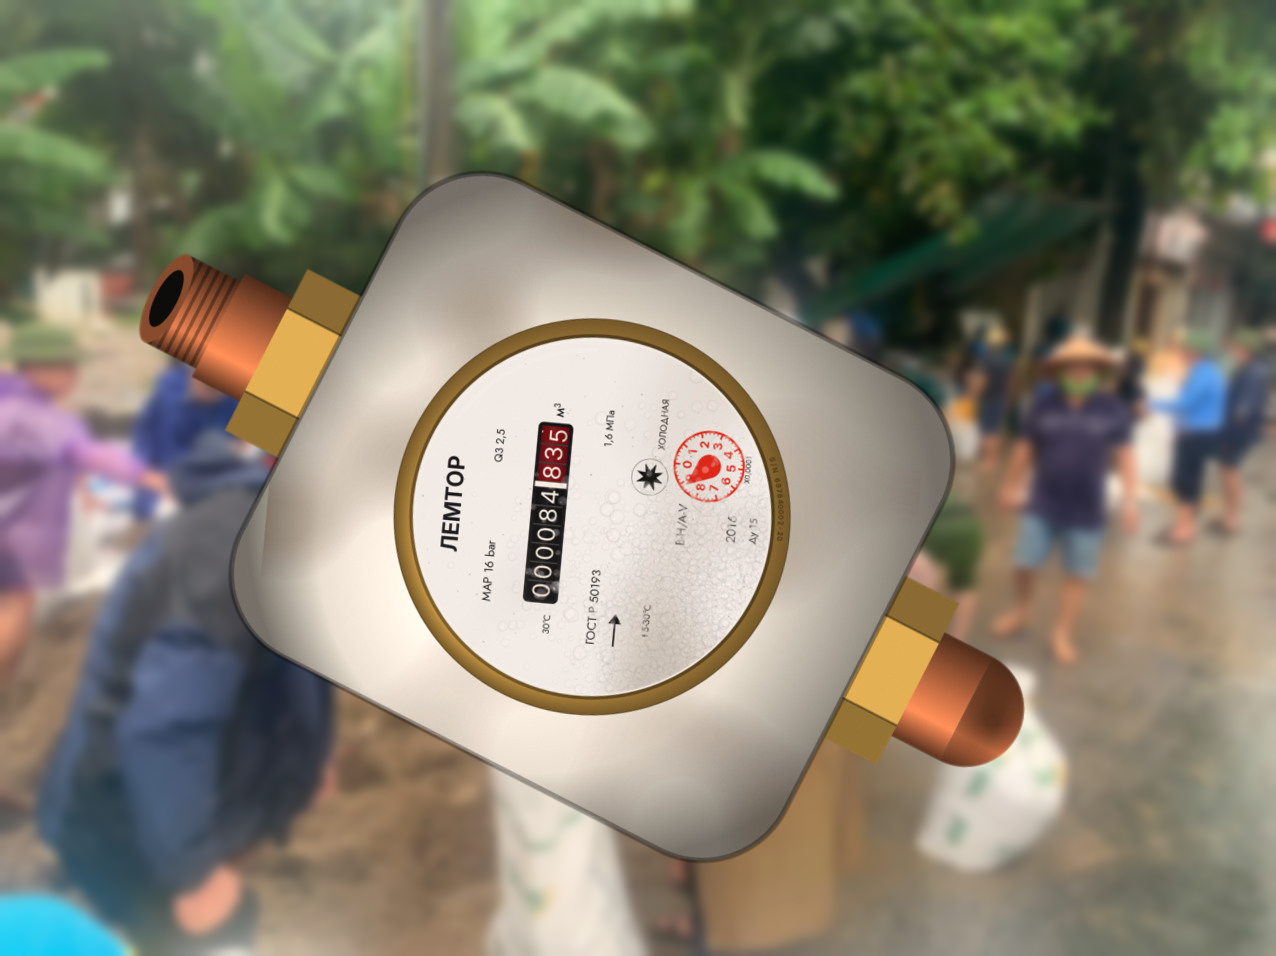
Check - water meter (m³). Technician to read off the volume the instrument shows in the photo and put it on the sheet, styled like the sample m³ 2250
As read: m³ 84.8348
